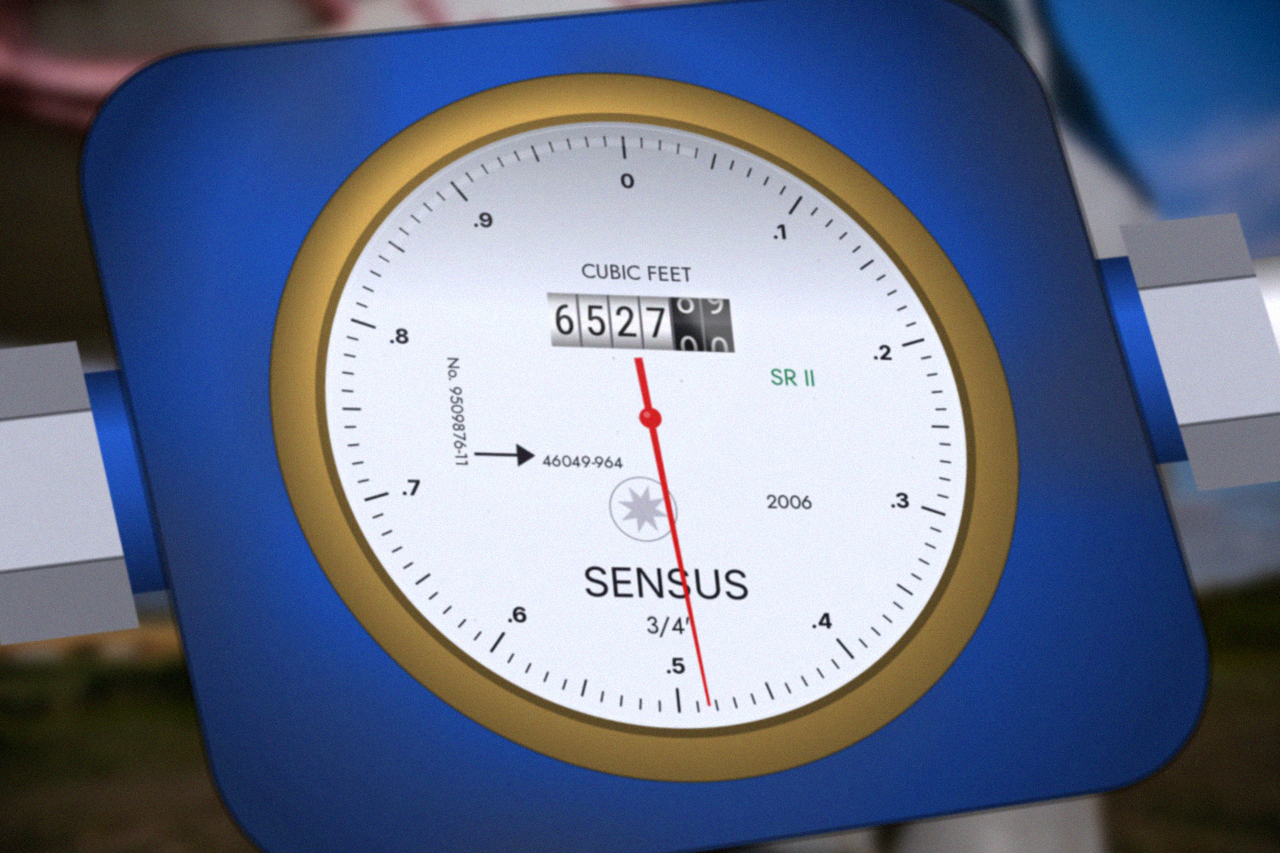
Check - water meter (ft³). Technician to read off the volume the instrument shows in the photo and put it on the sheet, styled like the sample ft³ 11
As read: ft³ 652789.48
